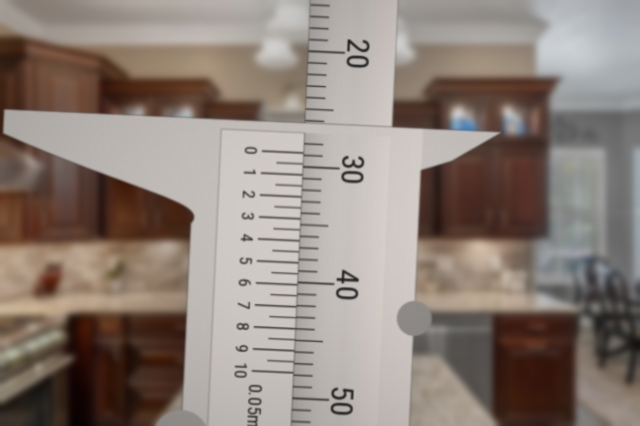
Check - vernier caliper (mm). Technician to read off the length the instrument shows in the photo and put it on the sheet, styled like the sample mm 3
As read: mm 28.8
